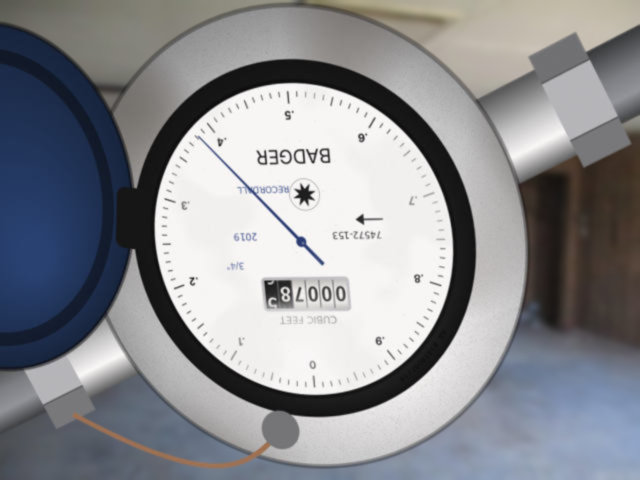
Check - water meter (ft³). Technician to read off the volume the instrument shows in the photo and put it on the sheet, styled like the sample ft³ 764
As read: ft³ 785.38
